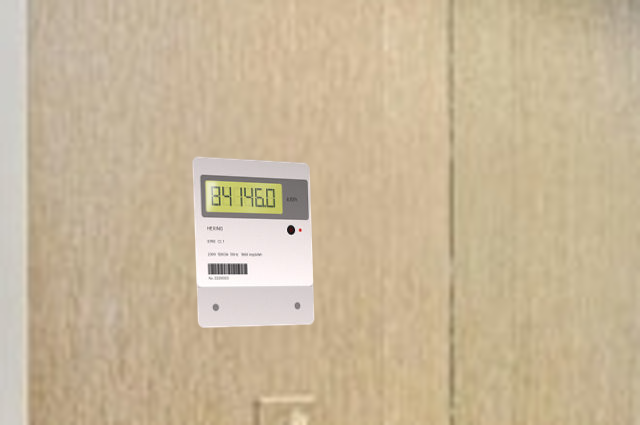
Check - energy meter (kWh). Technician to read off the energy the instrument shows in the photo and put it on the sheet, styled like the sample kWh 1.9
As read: kWh 84146.0
